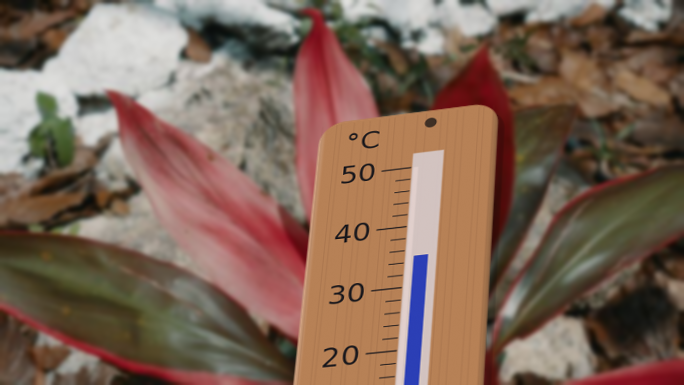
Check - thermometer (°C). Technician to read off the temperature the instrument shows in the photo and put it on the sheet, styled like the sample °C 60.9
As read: °C 35
